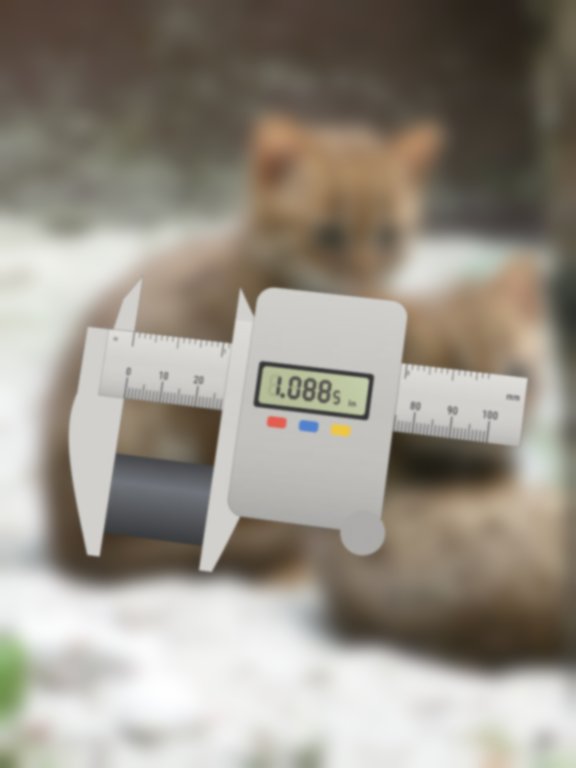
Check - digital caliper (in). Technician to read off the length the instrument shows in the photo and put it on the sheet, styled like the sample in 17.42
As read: in 1.0885
